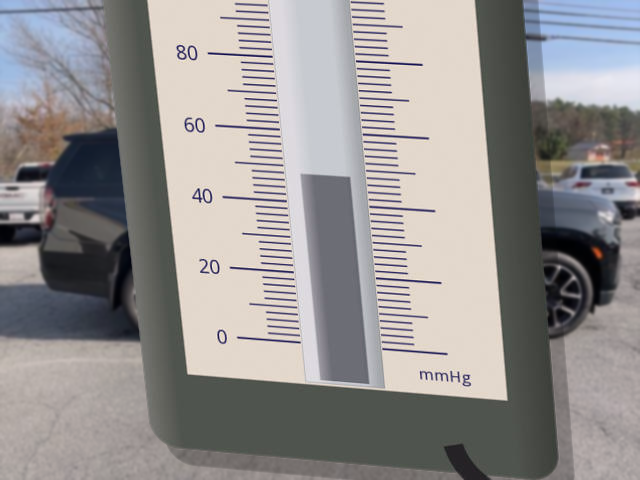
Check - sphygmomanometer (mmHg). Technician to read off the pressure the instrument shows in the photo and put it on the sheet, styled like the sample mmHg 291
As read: mmHg 48
